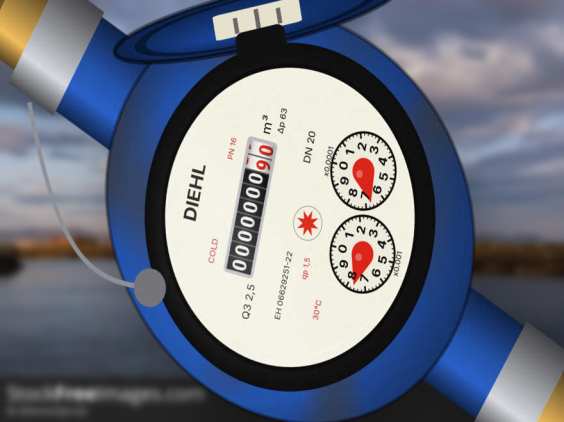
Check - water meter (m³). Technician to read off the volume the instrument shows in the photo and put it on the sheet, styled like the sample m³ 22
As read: m³ 0.8976
